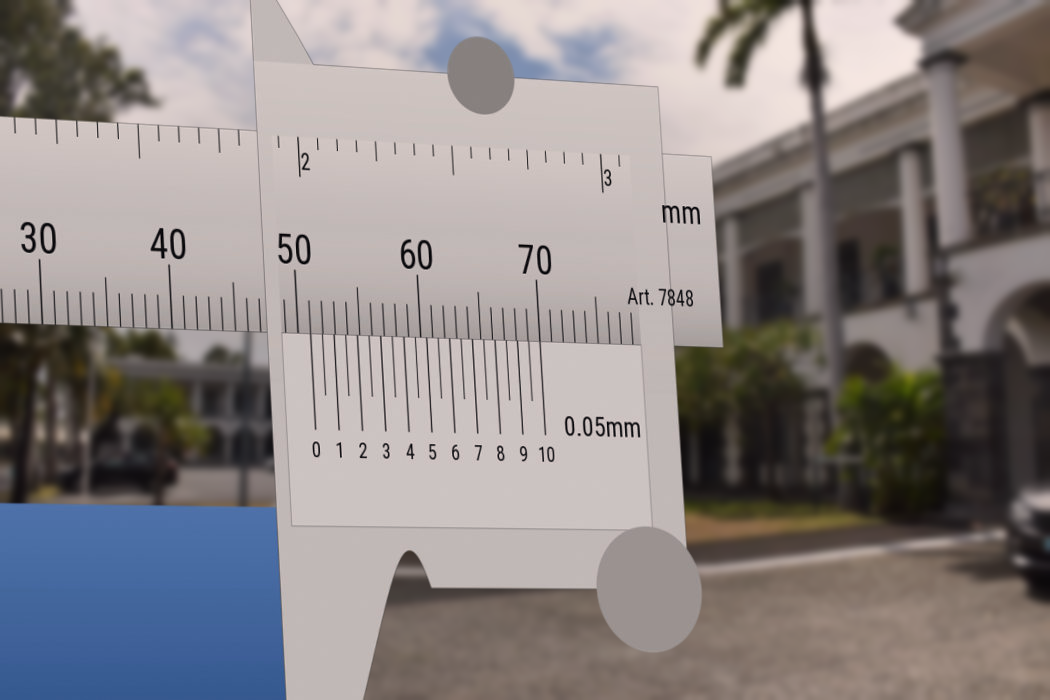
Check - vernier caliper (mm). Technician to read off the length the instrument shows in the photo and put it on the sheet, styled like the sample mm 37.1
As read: mm 51.0
